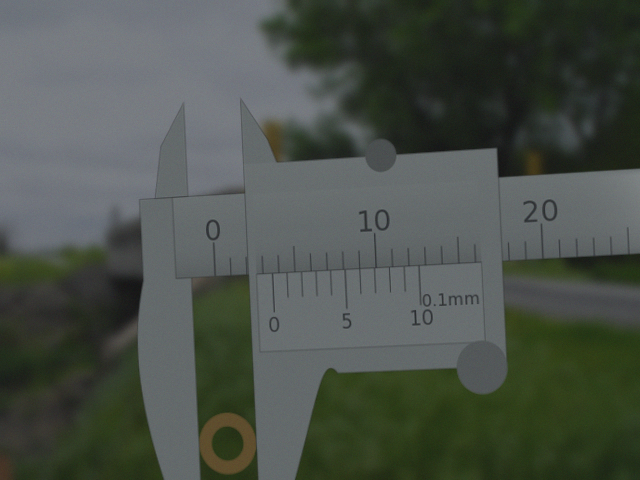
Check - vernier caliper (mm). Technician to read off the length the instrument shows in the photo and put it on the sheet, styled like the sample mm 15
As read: mm 3.6
